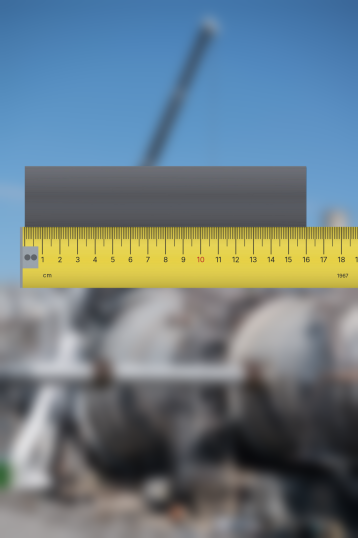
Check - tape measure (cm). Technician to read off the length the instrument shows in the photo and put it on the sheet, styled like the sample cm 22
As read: cm 16
